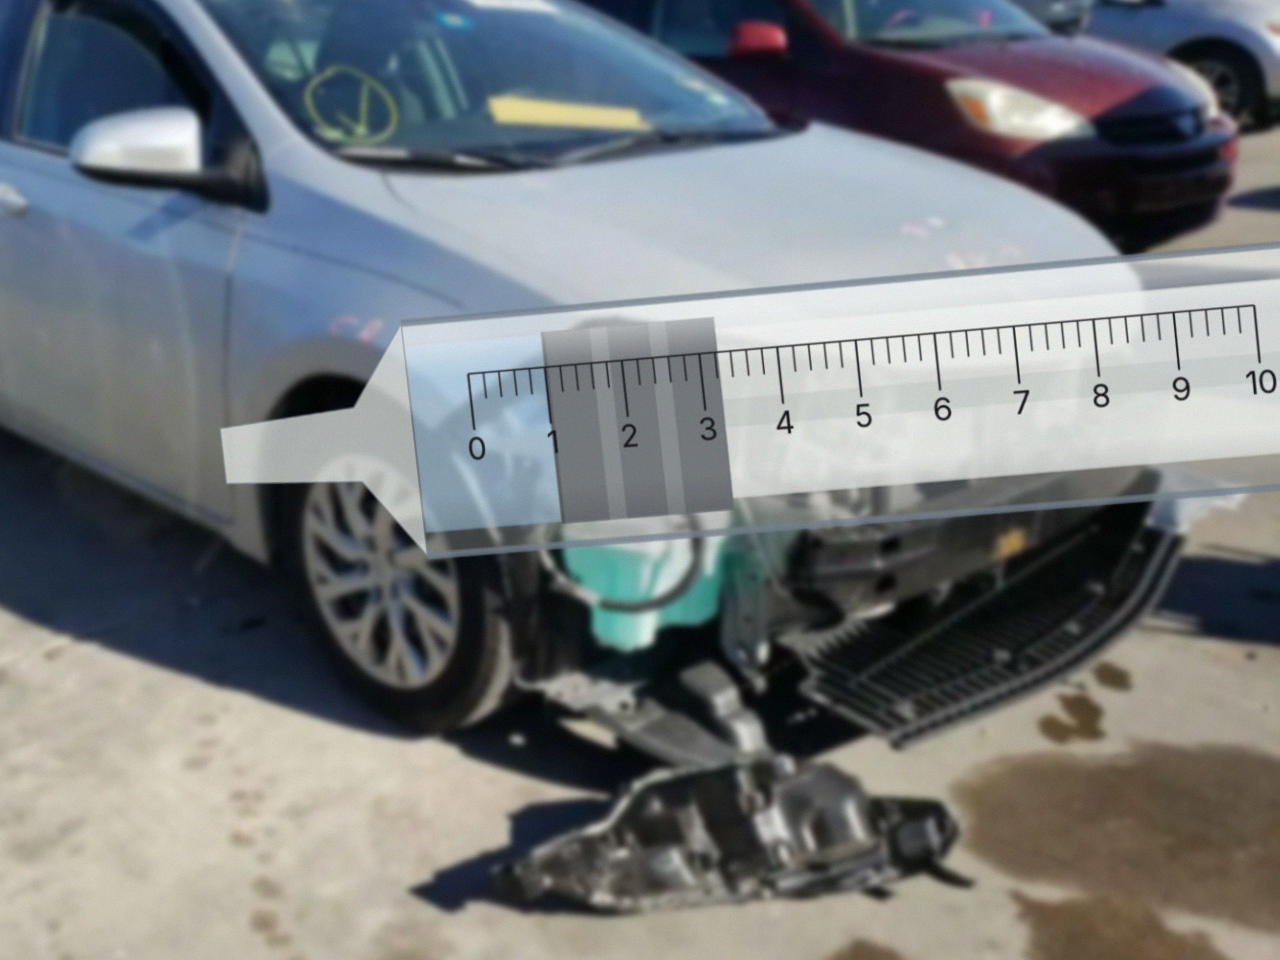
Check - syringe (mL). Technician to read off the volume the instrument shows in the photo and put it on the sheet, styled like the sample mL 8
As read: mL 1
